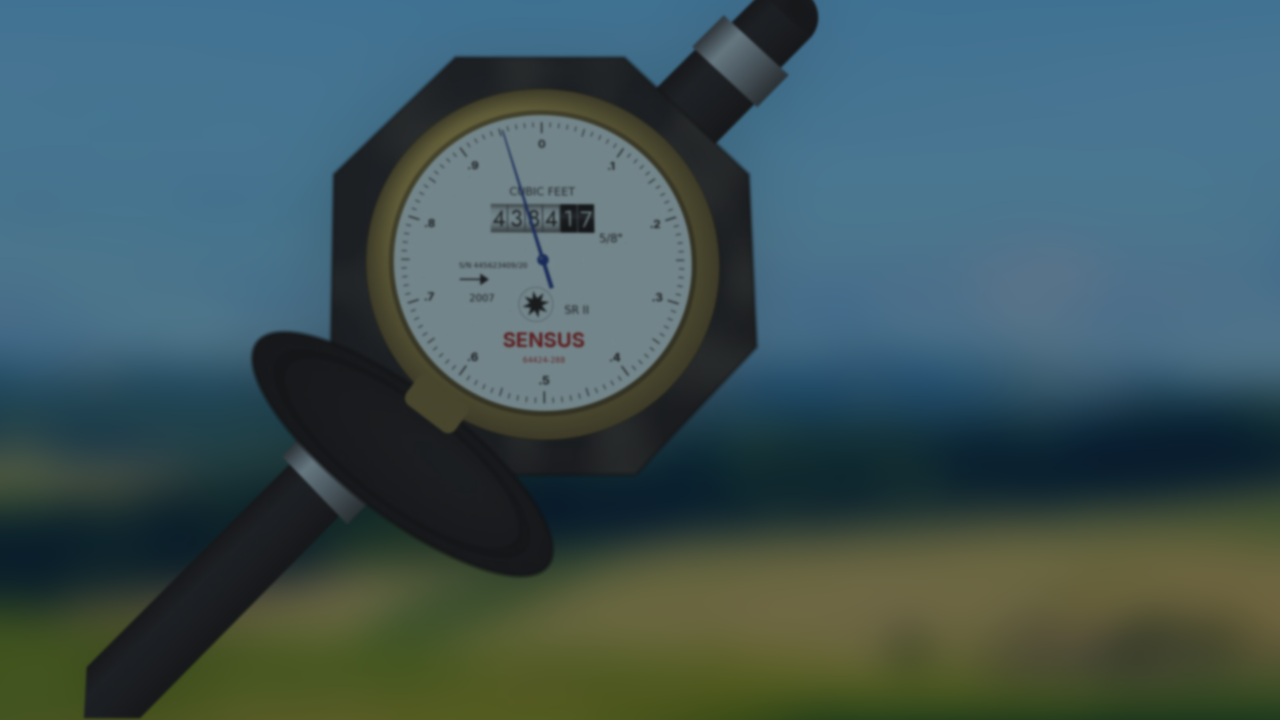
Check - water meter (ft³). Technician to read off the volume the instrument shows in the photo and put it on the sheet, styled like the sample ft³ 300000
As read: ft³ 438416.95
